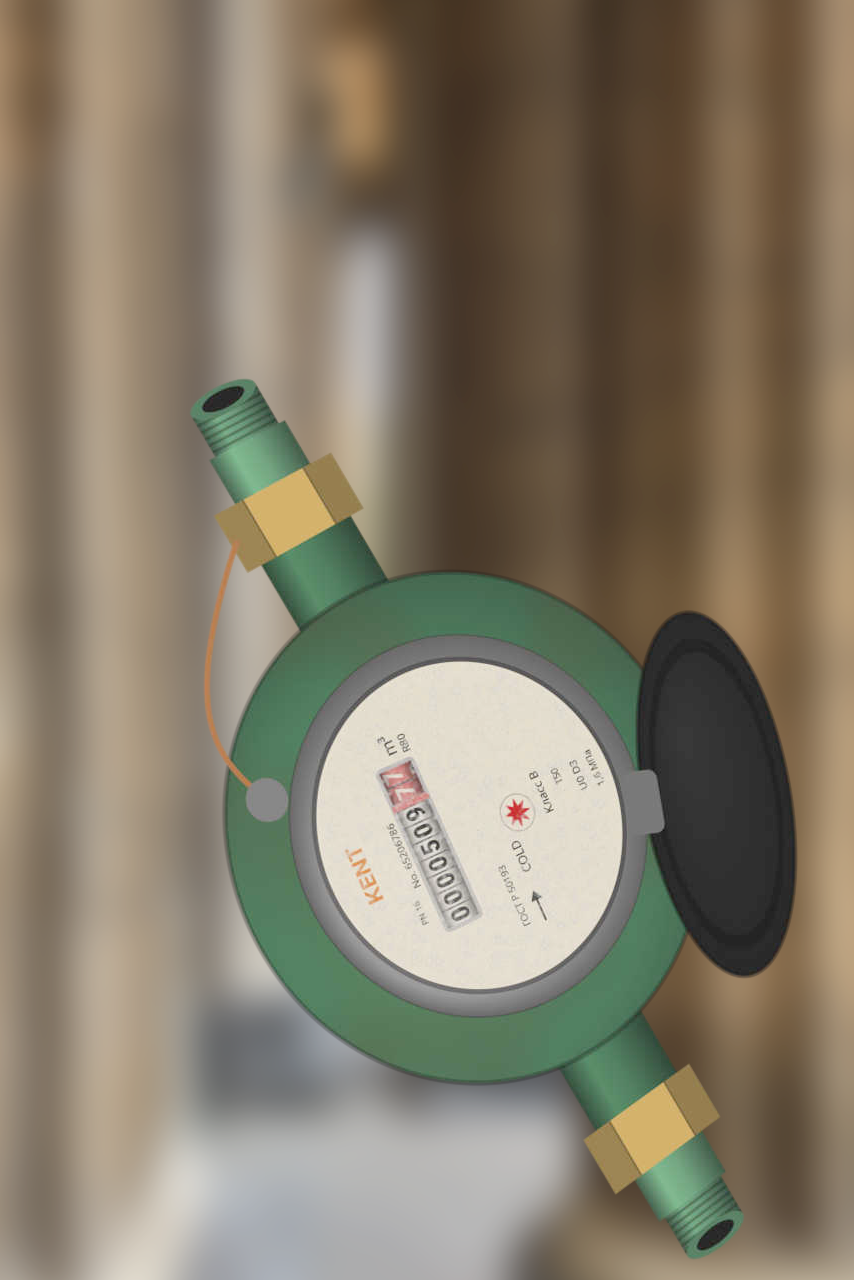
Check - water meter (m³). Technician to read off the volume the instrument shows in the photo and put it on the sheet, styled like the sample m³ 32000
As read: m³ 509.77
